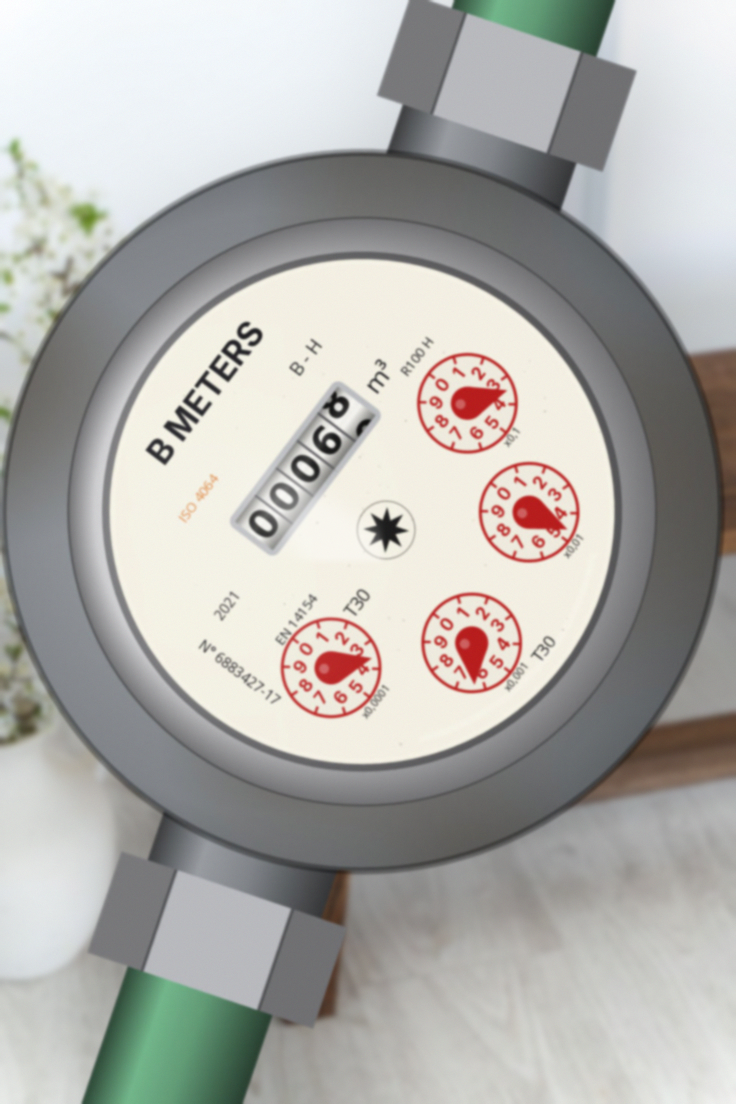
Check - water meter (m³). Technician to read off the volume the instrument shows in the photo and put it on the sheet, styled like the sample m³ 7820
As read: m³ 68.3463
